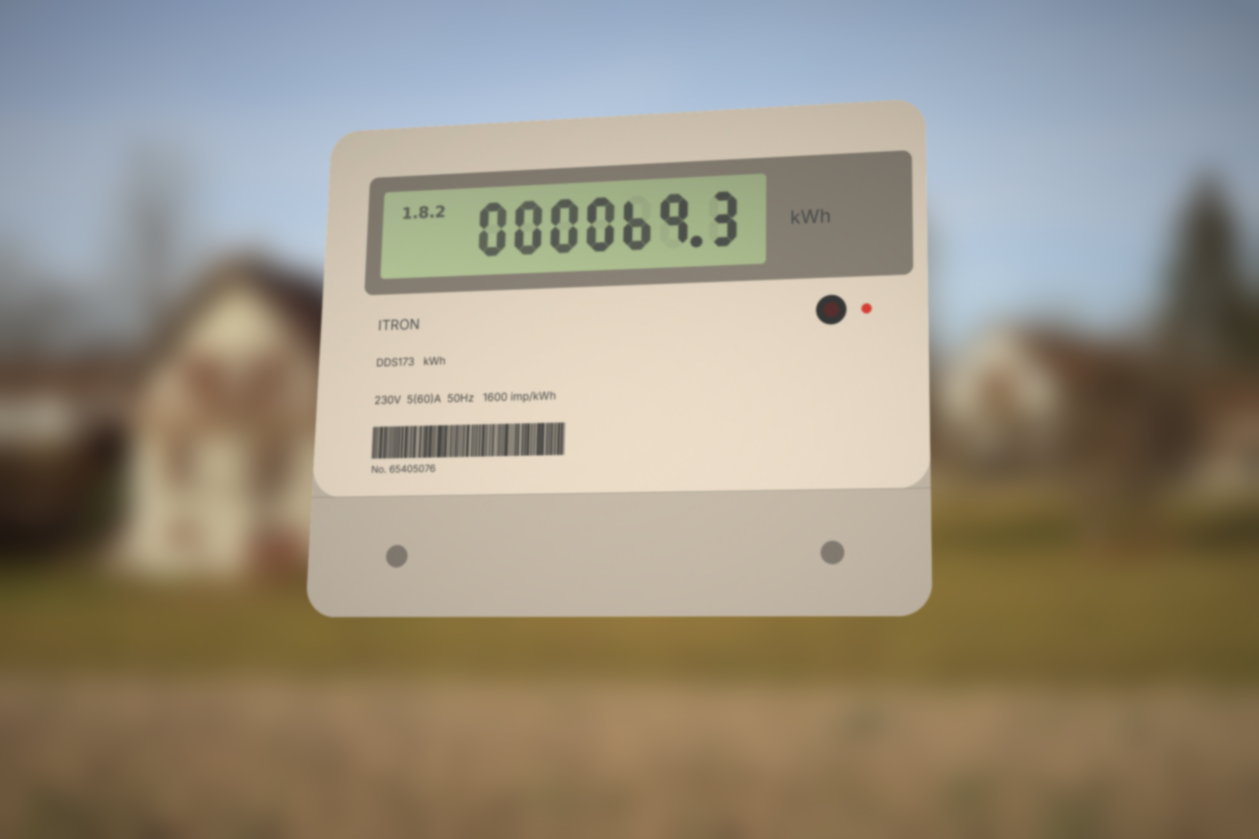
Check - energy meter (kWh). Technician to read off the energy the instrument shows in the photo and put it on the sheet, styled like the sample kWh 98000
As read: kWh 69.3
